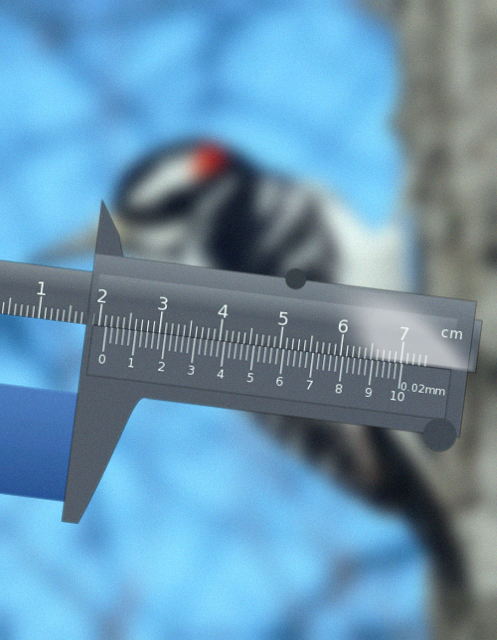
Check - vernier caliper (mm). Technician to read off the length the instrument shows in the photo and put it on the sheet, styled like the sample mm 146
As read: mm 21.2
